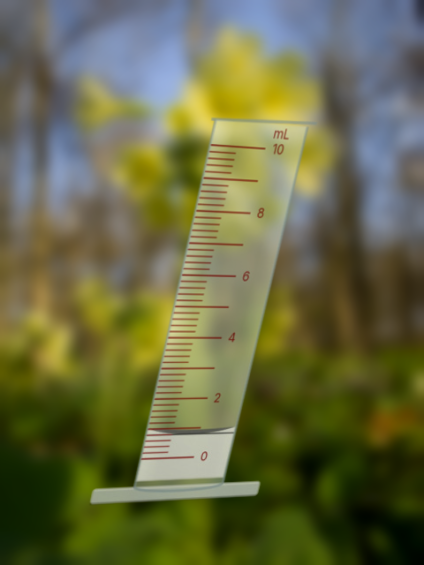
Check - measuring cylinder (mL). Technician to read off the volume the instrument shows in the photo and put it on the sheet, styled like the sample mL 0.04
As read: mL 0.8
